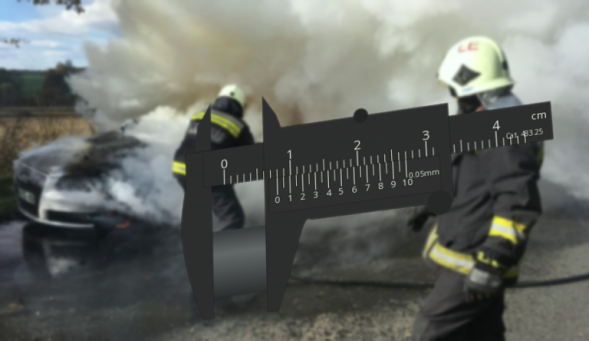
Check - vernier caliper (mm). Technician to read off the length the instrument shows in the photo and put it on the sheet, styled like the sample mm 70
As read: mm 8.0
